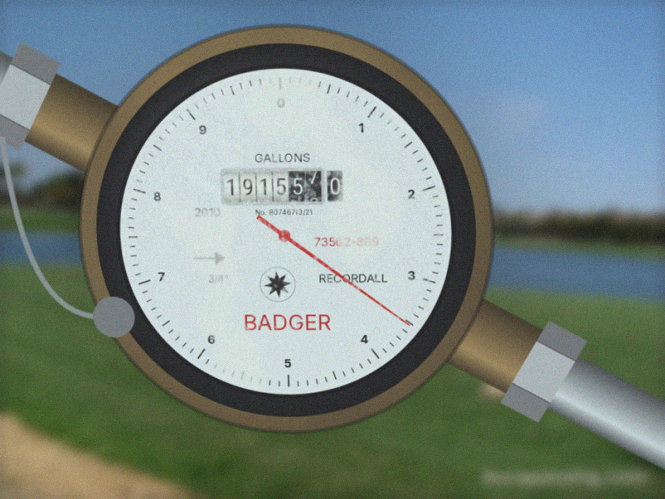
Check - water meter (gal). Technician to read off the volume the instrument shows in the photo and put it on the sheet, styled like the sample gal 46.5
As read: gal 1915573.5
